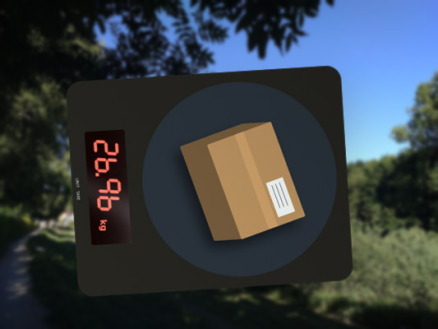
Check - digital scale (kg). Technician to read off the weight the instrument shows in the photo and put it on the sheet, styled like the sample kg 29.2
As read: kg 26.96
